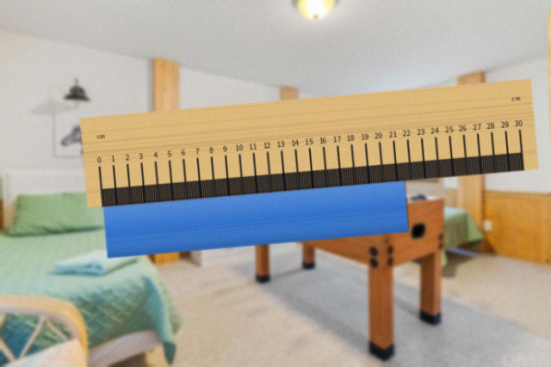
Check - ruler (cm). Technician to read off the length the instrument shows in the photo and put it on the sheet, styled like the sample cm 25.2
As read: cm 21.5
